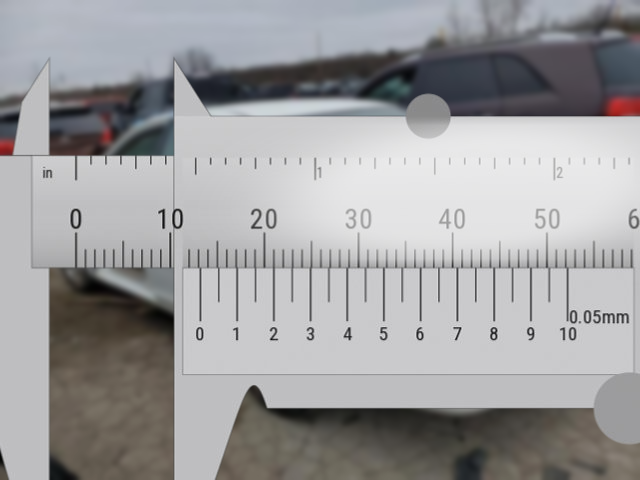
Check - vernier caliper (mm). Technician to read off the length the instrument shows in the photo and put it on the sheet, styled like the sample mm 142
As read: mm 13.2
